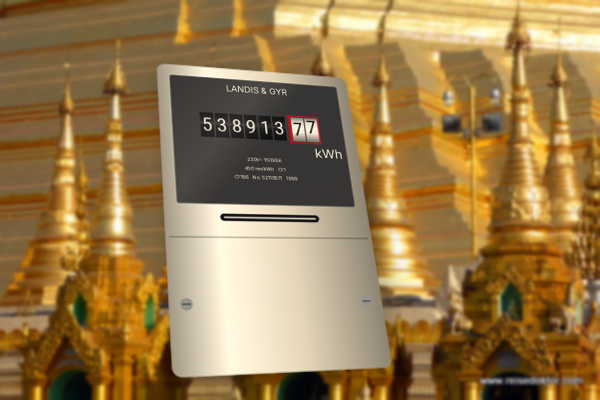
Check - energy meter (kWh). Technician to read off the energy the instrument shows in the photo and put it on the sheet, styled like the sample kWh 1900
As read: kWh 538913.77
